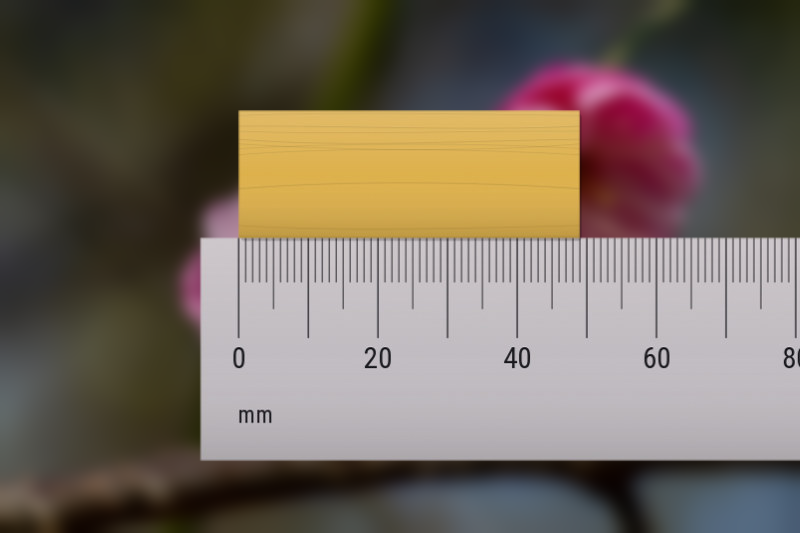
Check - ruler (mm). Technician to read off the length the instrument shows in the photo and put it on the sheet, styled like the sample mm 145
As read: mm 49
